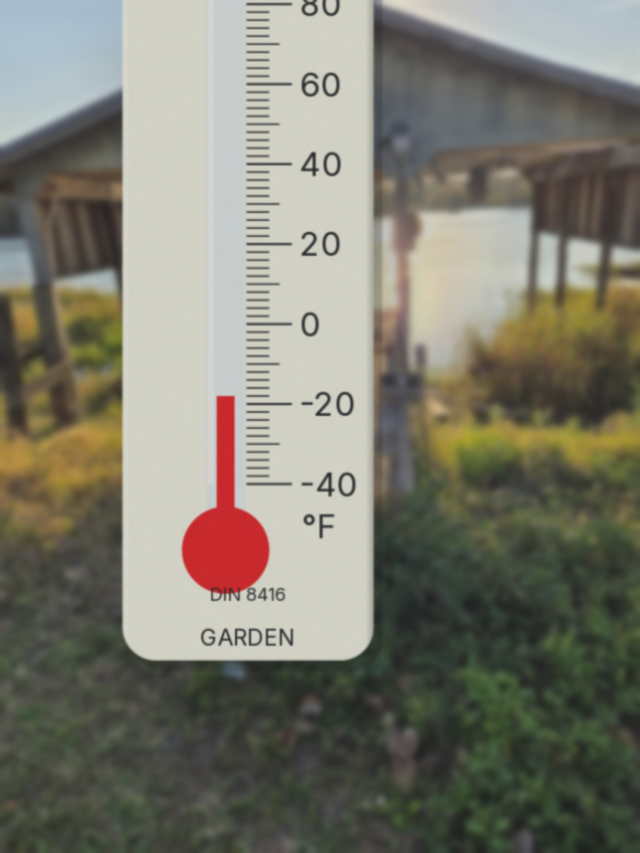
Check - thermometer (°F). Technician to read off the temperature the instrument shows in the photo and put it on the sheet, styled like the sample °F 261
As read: °F -18
